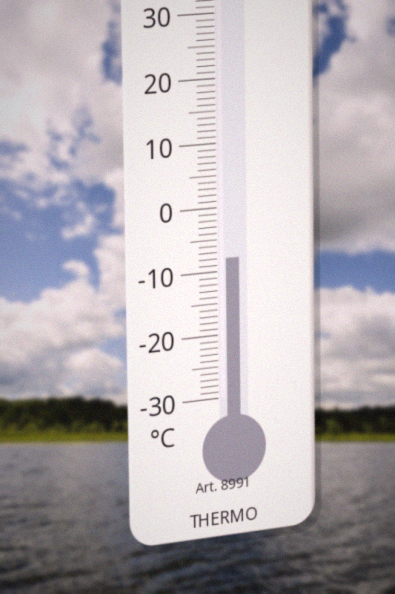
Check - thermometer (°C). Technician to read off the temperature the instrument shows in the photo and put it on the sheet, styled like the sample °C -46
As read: °C -8
